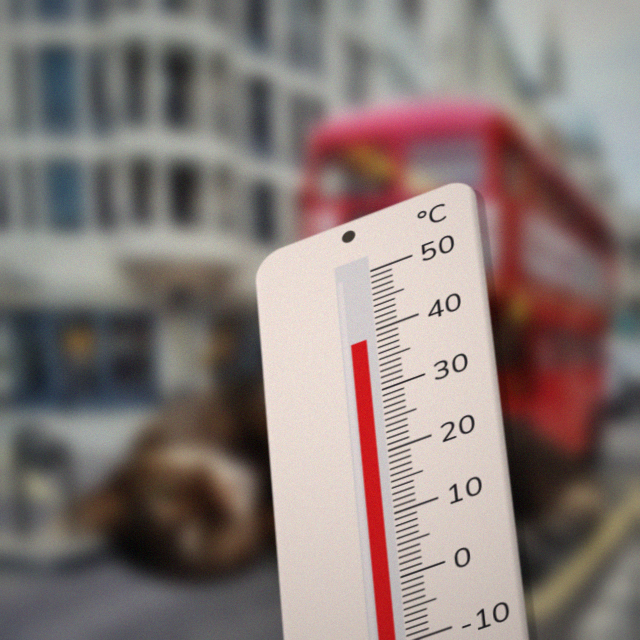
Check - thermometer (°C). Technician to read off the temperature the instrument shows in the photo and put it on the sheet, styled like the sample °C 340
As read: °C 39
